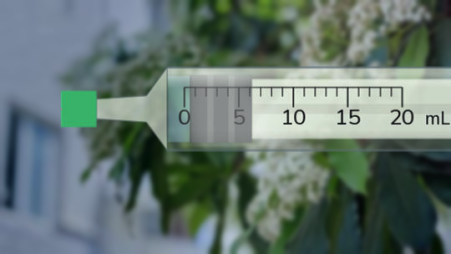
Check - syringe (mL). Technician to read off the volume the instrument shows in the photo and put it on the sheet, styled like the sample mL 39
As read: mL 0.5
